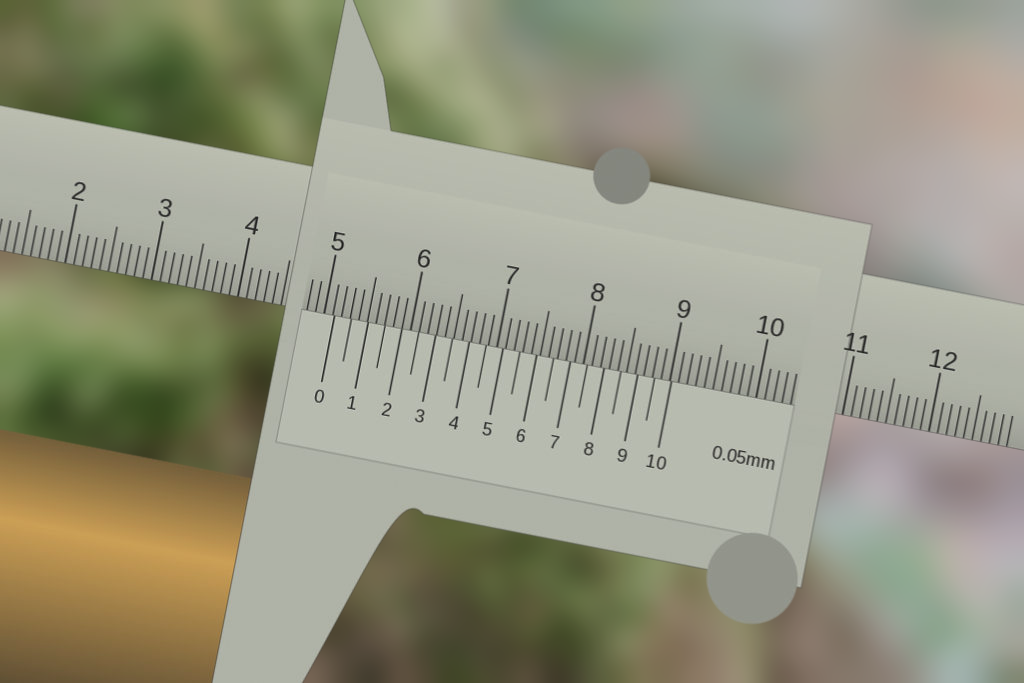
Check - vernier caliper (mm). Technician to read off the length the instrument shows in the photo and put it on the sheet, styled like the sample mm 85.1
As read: mm 51.2
